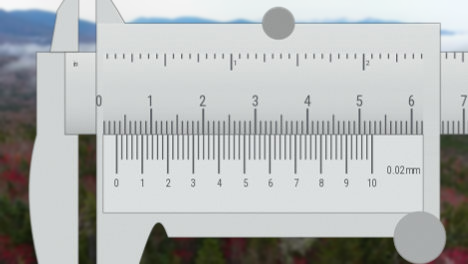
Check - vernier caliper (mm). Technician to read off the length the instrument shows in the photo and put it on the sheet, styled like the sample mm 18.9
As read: mm 3.4
